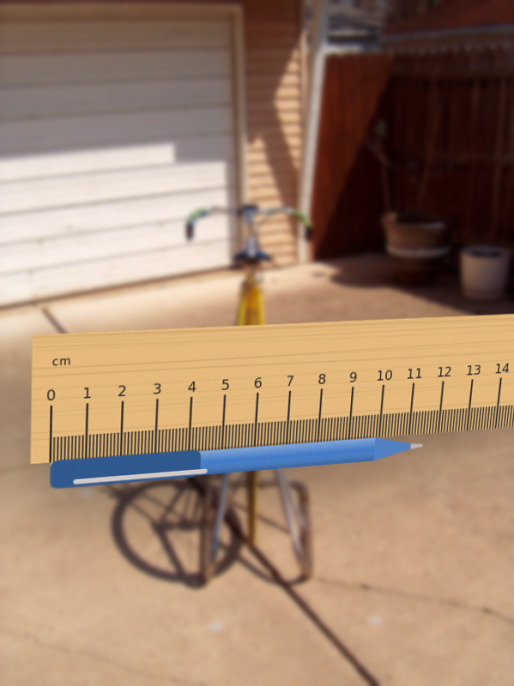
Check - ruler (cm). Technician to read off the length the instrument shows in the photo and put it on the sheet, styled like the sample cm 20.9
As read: cm 11.5
